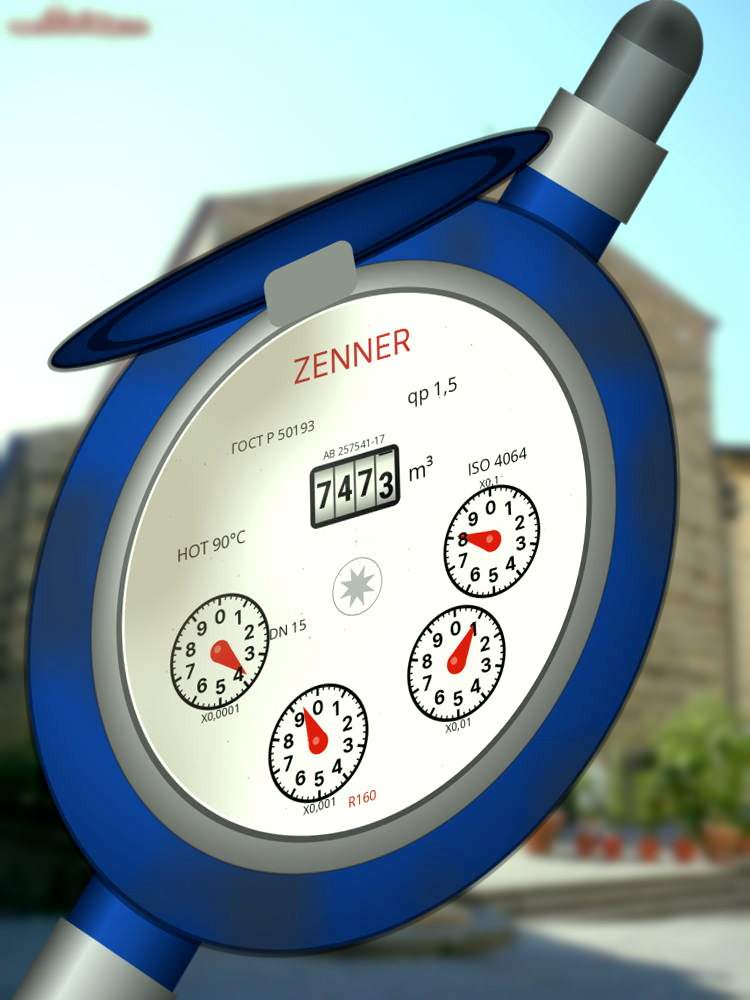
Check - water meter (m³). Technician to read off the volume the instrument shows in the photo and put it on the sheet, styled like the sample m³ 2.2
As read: m³ 7472.8093
